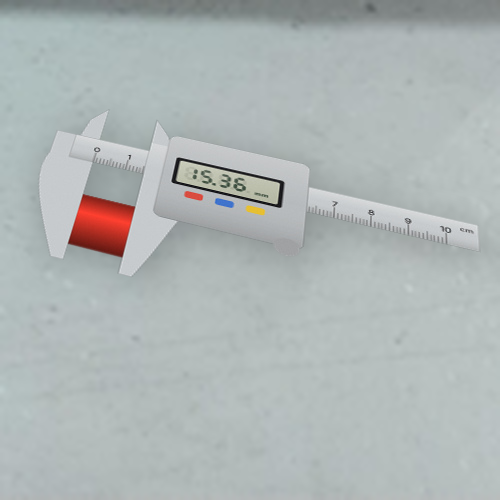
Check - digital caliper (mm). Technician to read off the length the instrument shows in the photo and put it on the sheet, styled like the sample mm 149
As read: mm 15.36
